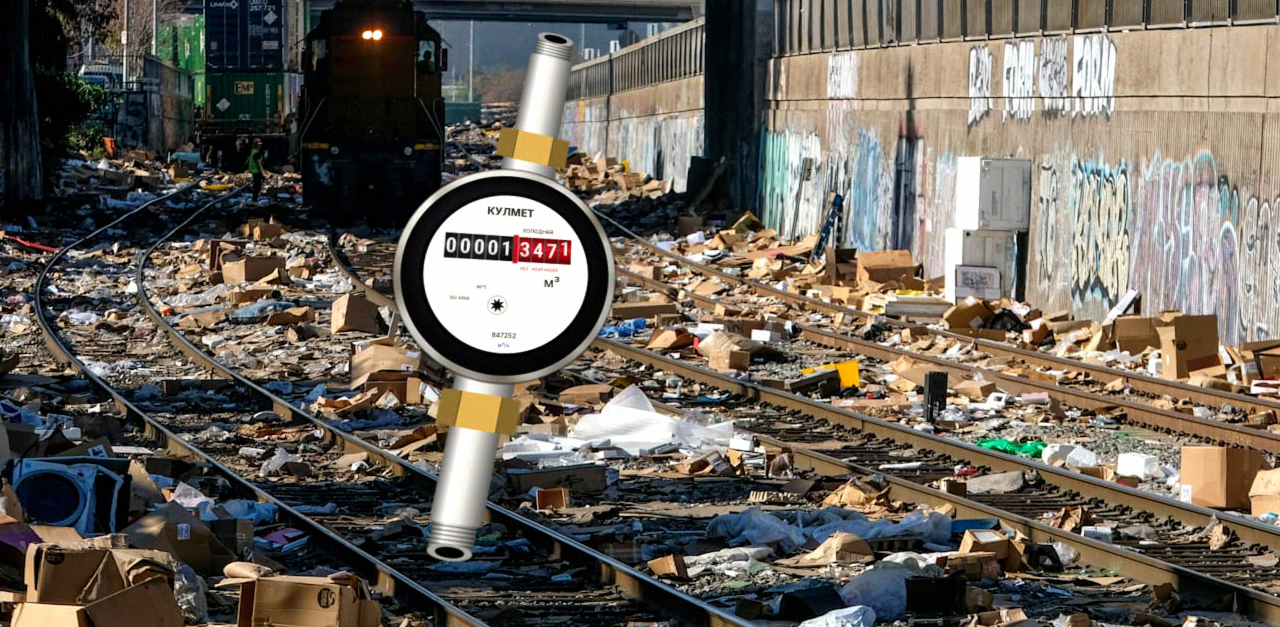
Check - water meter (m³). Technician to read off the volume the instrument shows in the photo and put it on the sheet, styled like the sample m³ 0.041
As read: m³ 1.3471
